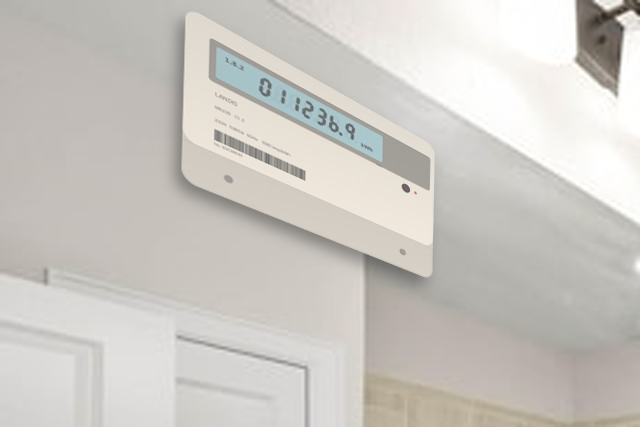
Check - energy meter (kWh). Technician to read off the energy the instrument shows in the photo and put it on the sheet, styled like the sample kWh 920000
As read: kWh 11236.9
